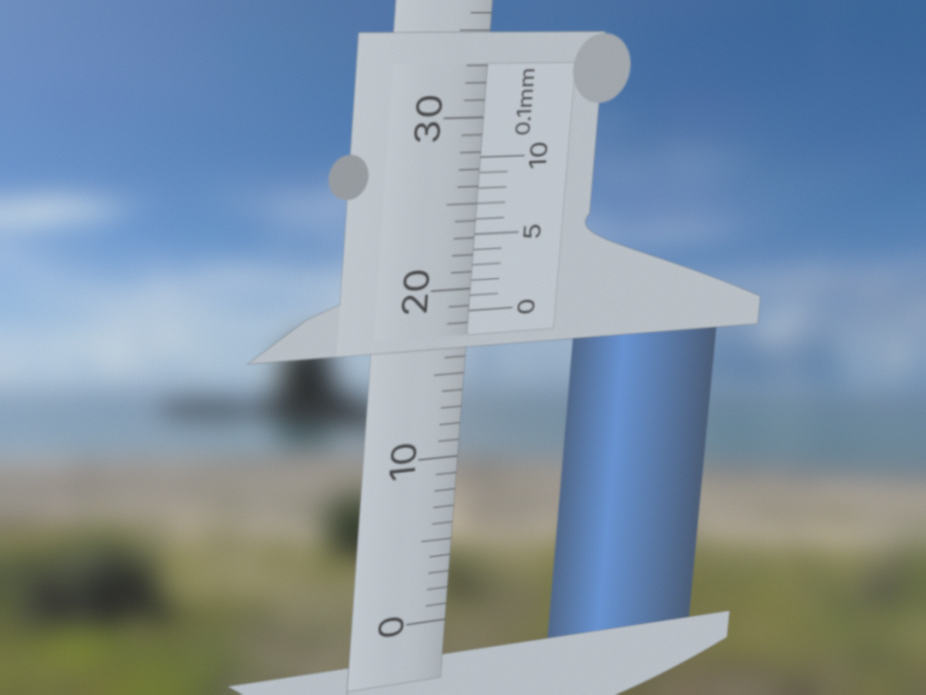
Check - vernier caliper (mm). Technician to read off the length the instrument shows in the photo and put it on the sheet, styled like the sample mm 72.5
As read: mm 18.7
